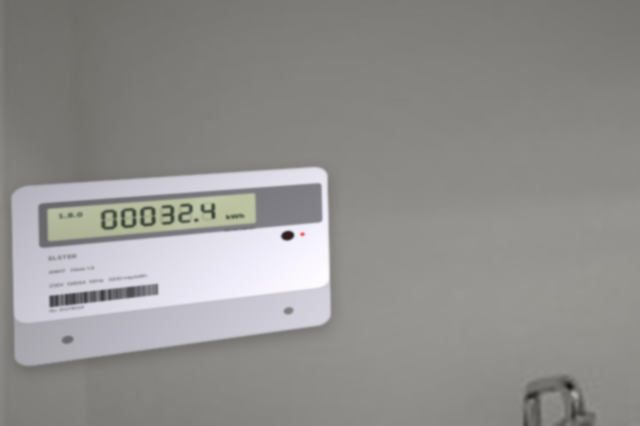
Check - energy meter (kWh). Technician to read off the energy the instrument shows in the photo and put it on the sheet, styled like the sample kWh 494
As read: kWh 32.4
